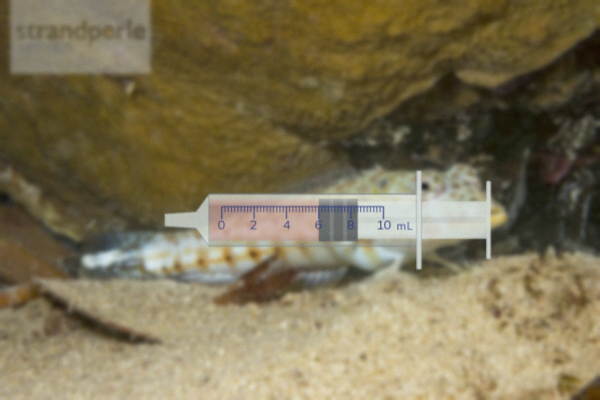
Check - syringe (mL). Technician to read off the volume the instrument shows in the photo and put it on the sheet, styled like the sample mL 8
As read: mL 6
